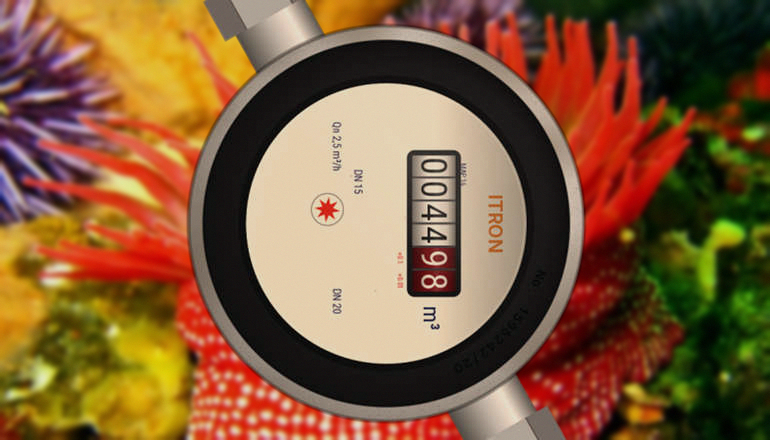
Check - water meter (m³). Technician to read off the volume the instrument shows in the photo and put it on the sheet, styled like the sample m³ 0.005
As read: m³ 44.98
